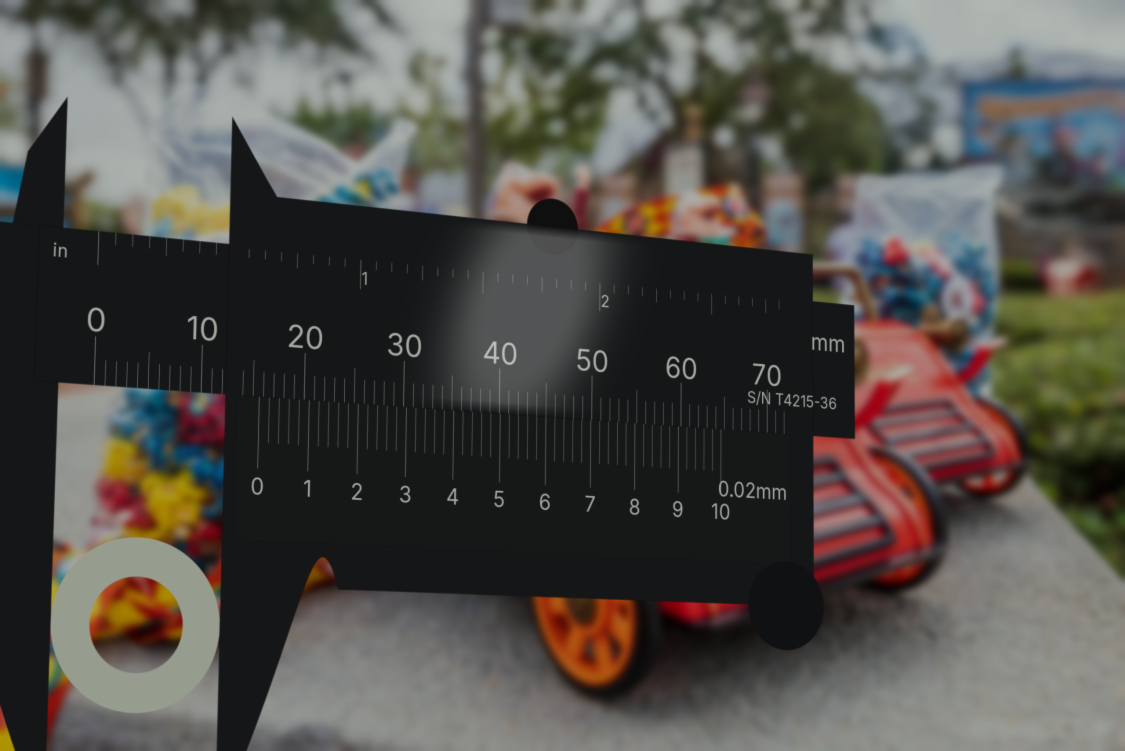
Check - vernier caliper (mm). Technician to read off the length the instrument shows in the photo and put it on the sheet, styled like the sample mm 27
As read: mm 15.6
